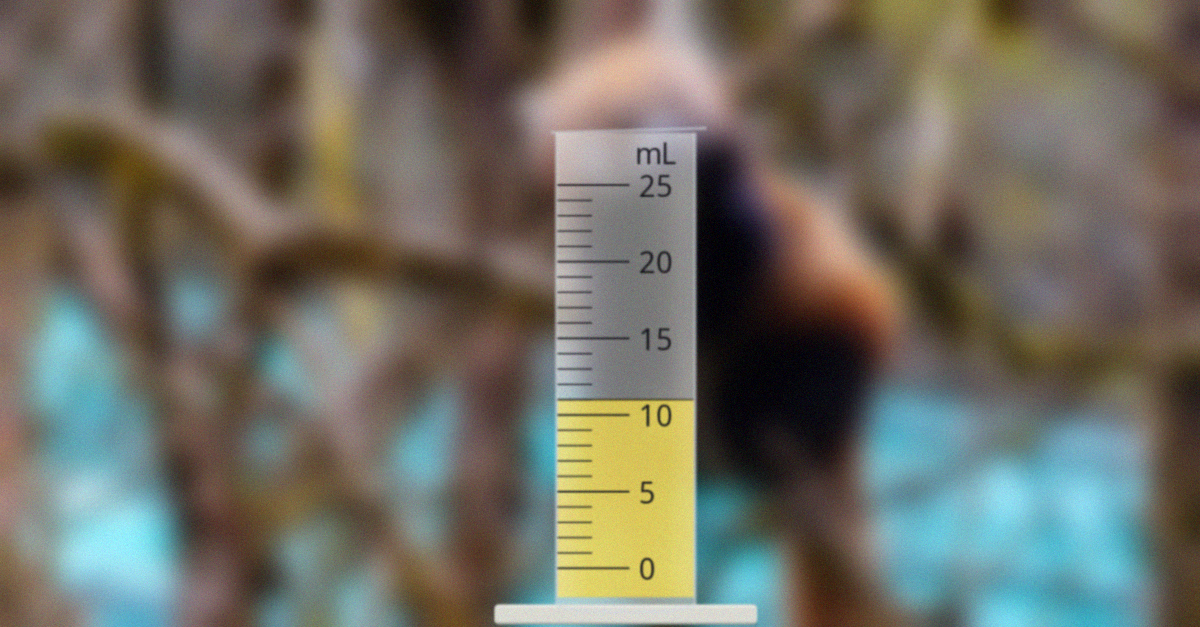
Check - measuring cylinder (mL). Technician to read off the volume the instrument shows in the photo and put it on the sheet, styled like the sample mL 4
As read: mL 11
